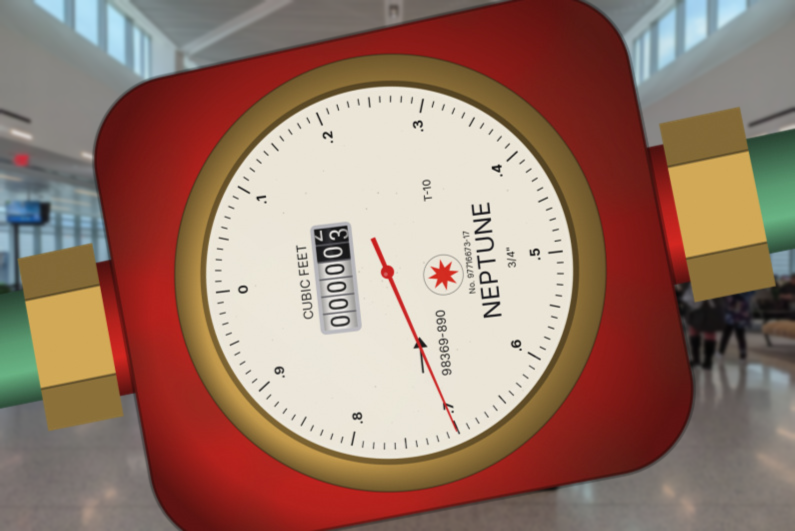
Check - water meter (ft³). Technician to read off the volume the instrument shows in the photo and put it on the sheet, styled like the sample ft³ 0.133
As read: ft³ 2.70
